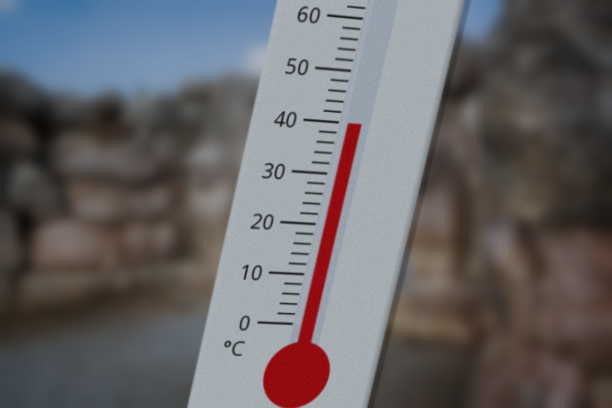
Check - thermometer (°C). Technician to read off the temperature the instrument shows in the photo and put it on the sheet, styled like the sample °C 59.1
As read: °C 40
